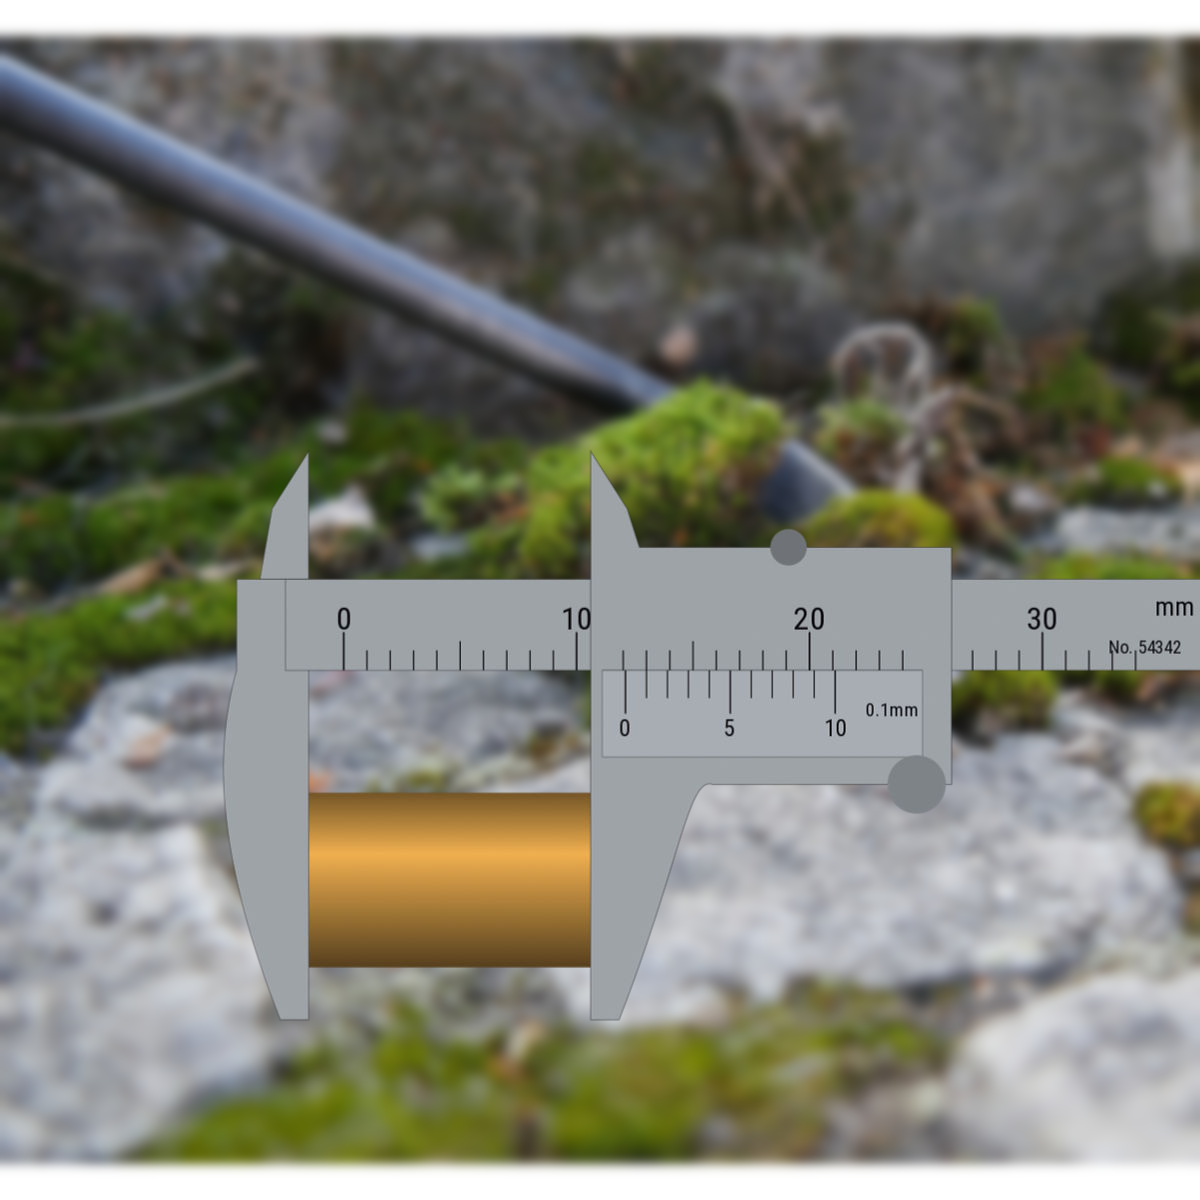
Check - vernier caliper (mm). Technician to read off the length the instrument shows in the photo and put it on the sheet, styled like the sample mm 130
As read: mm 12.1
